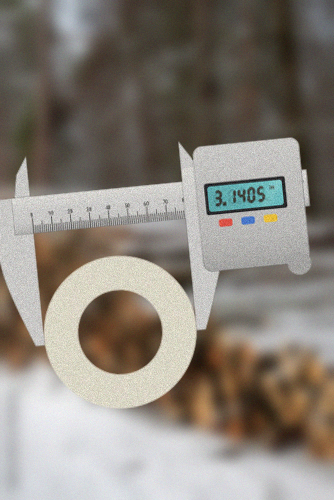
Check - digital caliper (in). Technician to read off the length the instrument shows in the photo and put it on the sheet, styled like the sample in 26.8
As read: in 3.1405
